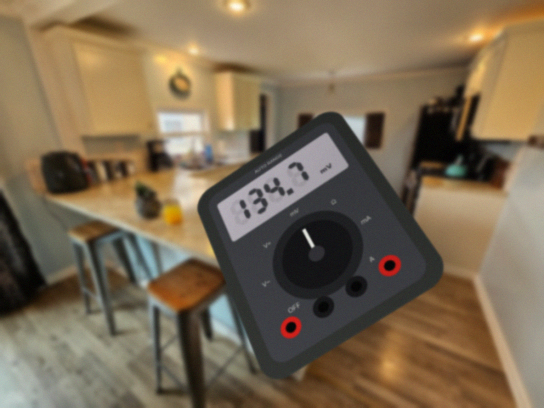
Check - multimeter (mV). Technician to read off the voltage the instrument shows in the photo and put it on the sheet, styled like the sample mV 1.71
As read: mV 134.7
